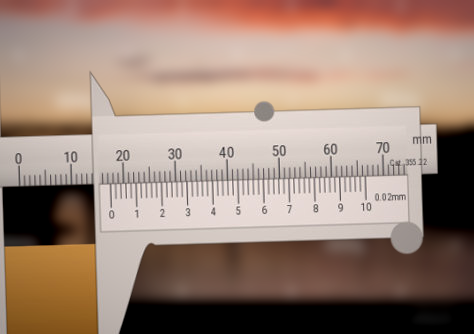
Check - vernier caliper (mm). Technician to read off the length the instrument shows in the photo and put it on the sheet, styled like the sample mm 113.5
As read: mm 17.5
